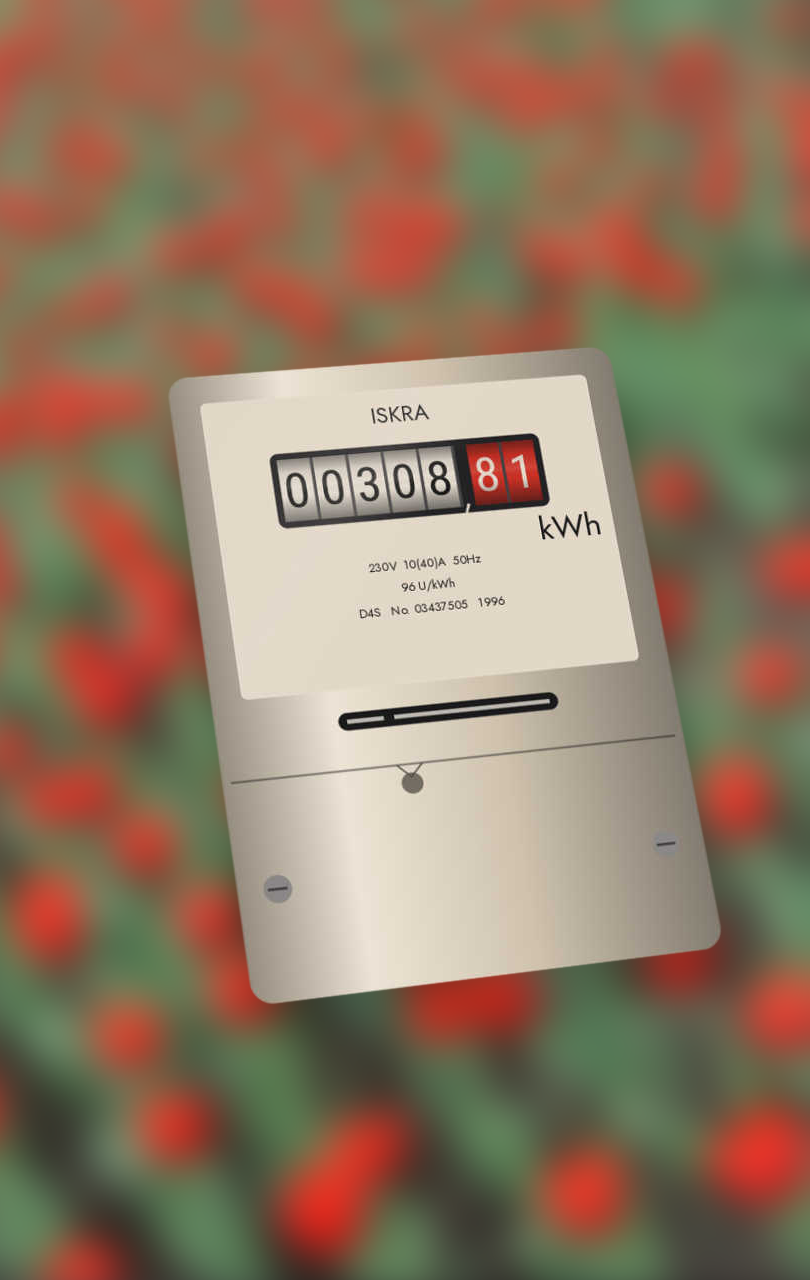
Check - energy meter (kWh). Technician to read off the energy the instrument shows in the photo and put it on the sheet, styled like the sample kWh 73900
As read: kWh 308.81
